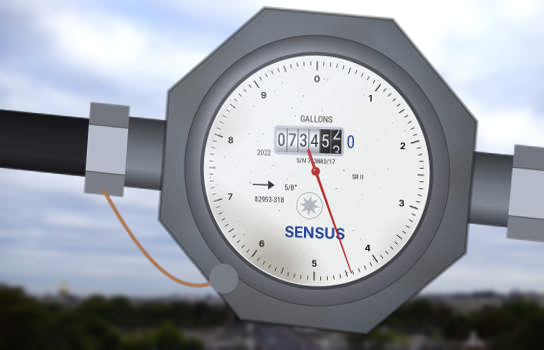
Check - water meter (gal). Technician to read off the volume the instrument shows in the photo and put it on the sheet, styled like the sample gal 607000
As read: gal 734524.4
